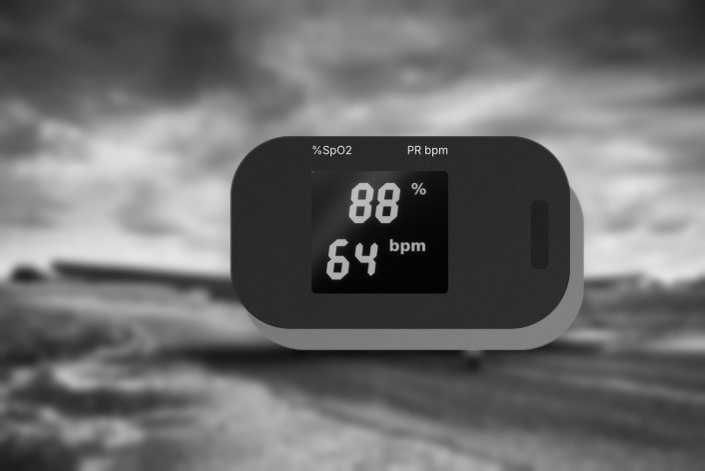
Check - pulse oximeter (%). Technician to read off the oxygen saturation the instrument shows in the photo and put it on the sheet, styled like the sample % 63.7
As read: % 88
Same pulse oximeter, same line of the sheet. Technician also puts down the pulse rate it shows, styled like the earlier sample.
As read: bpm 64
